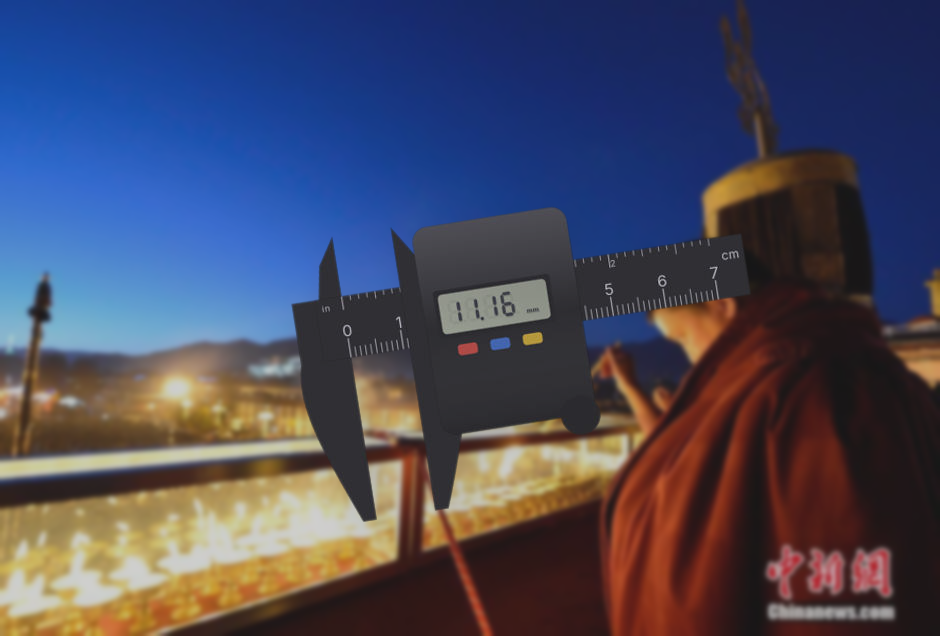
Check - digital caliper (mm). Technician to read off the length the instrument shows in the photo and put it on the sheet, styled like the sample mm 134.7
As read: mm 11.16
